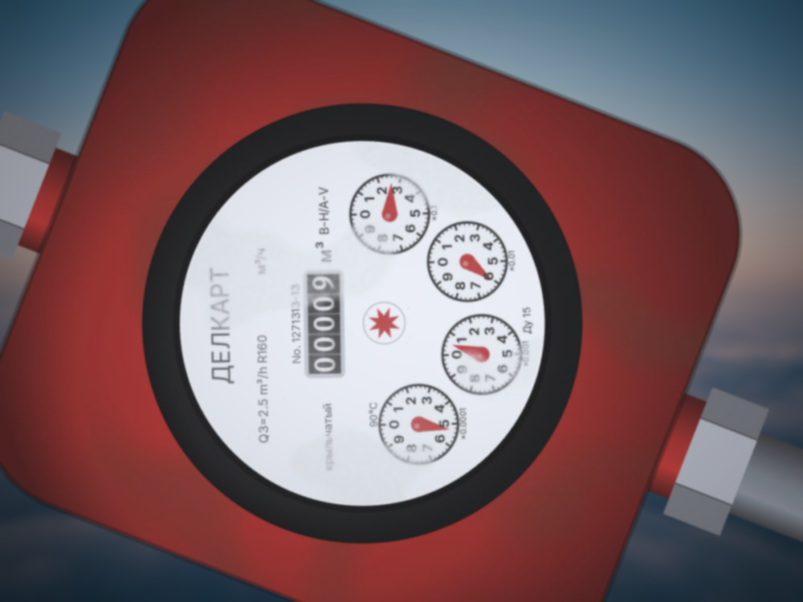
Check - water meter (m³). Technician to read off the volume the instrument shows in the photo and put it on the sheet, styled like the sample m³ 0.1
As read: m³ 9.2605
